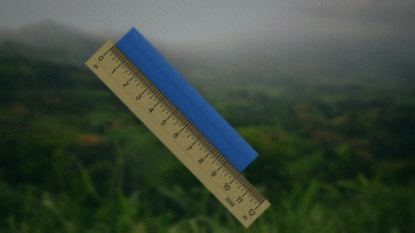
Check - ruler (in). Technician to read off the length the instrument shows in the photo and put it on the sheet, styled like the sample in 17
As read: in 10
